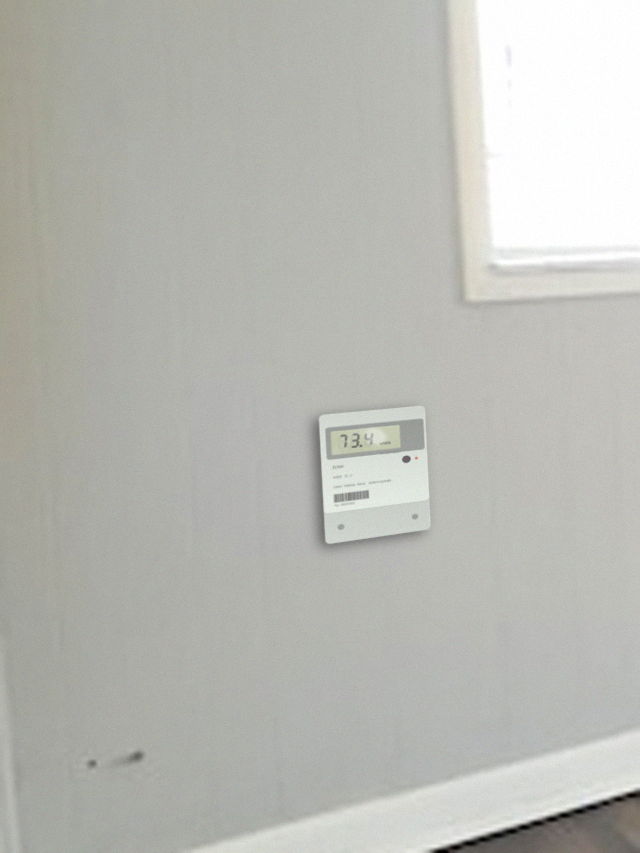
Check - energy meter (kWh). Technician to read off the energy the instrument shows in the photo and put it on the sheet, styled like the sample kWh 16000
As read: kWh 73.4
